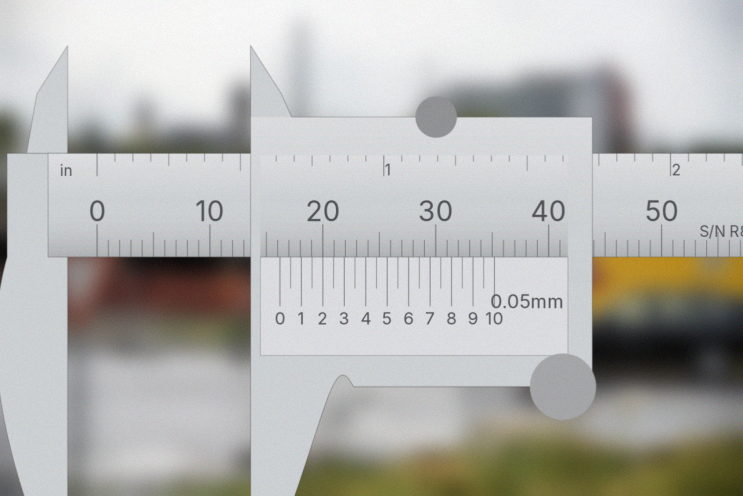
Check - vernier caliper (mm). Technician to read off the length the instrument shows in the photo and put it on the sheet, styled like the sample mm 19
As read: mm 16.2
